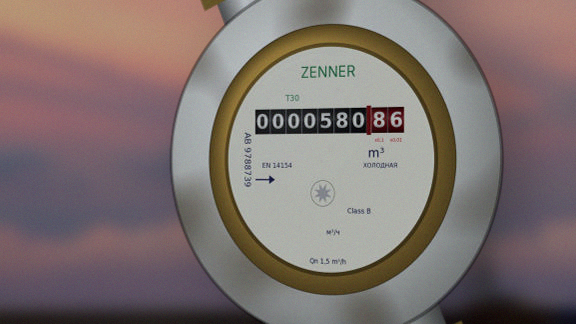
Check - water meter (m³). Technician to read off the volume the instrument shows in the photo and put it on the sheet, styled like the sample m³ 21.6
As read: m³ 580.86
